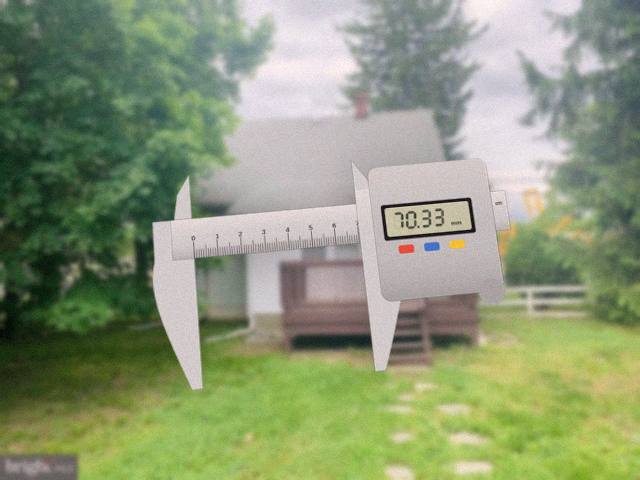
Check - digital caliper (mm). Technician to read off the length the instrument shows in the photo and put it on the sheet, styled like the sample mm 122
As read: mm 70.33
